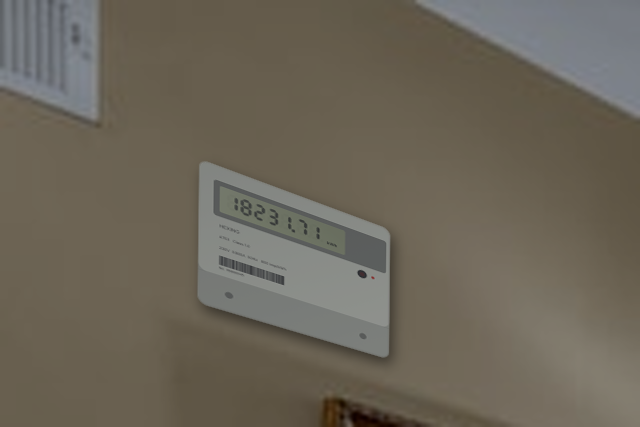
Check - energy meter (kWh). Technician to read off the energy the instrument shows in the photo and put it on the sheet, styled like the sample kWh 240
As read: kWh 18231.71
